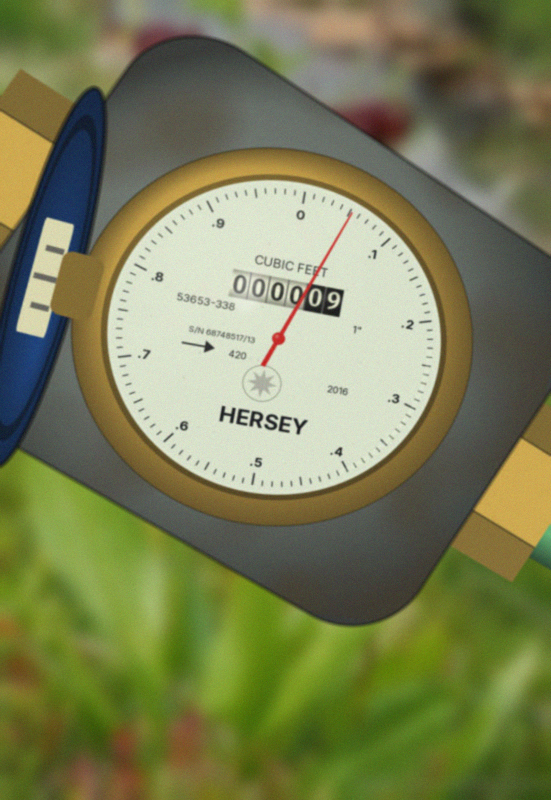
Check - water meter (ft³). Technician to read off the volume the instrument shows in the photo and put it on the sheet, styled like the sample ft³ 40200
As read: ft³ 9.05
